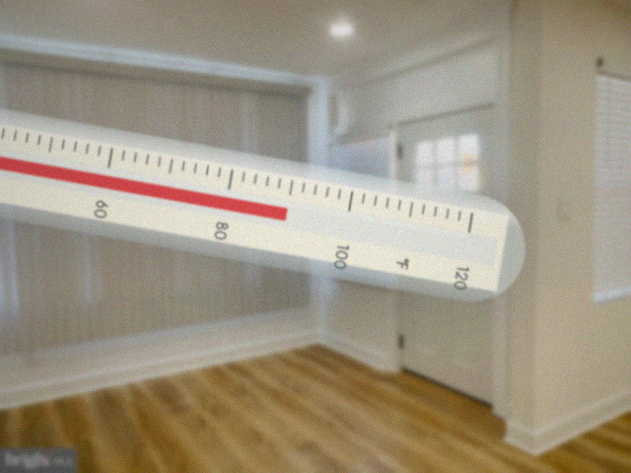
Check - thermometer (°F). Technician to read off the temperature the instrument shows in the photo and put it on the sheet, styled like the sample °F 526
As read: °F 90
